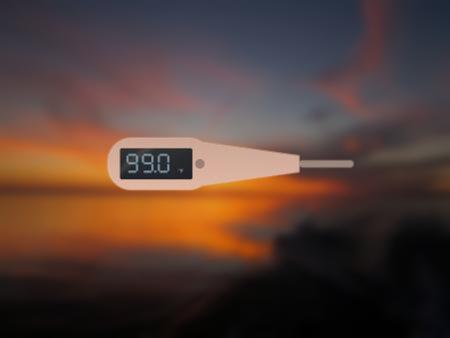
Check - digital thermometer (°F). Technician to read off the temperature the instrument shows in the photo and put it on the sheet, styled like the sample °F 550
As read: °F 99.0
